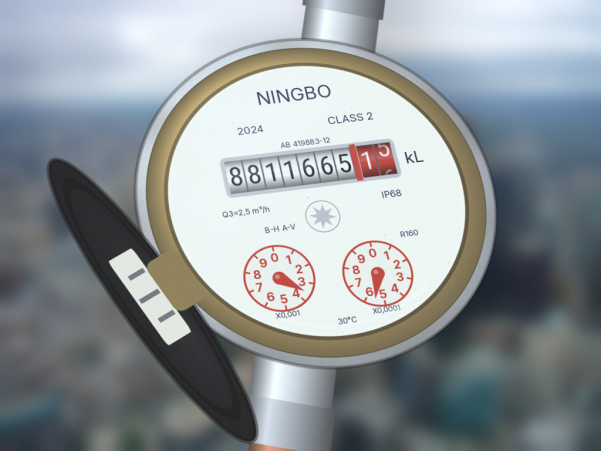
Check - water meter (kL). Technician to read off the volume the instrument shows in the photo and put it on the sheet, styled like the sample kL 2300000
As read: kL 8811665.1535
